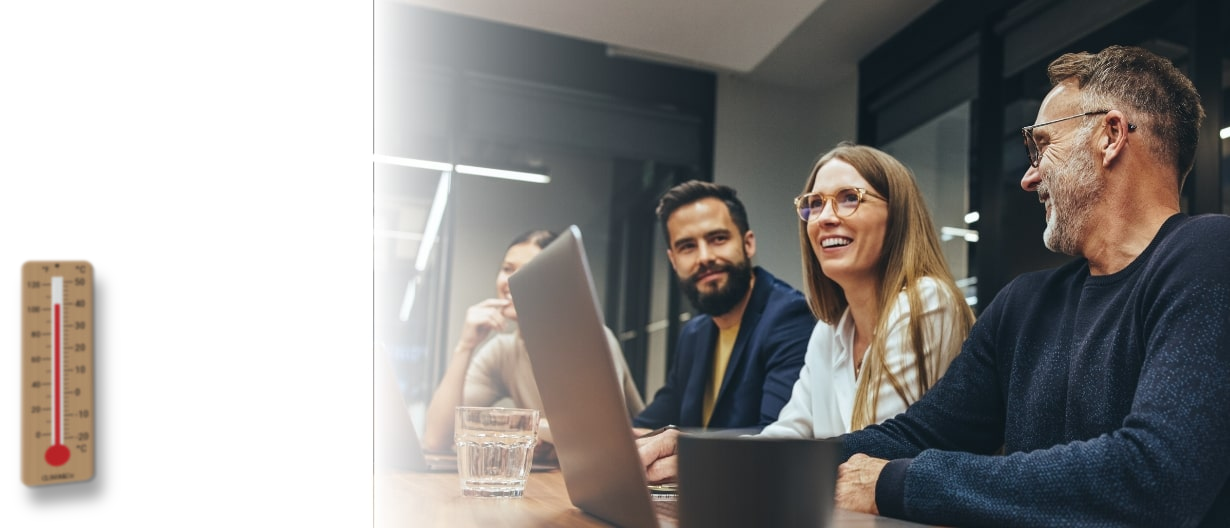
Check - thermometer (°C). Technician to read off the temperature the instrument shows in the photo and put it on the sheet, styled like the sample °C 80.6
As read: °C 40
